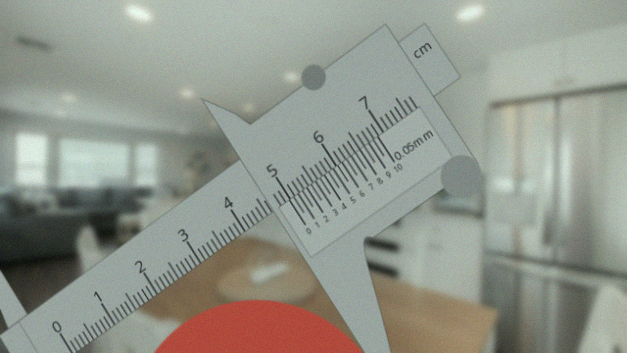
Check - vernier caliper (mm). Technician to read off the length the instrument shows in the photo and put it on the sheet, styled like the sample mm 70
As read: mm 49.8
